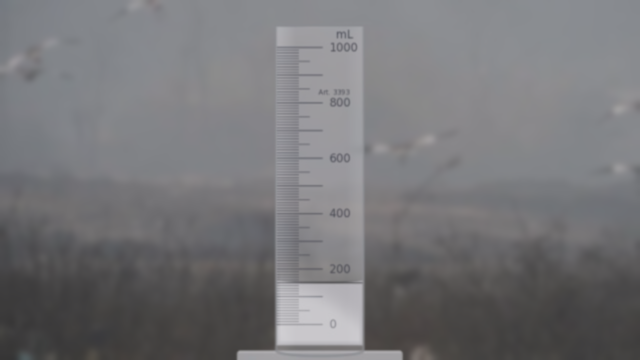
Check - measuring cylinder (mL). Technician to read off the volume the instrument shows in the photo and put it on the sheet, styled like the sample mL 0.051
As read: mL 150
